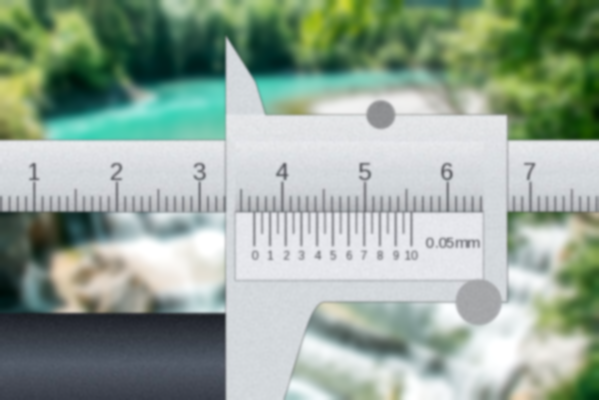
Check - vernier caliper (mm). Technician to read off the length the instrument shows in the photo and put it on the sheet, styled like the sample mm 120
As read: mm 36.6
